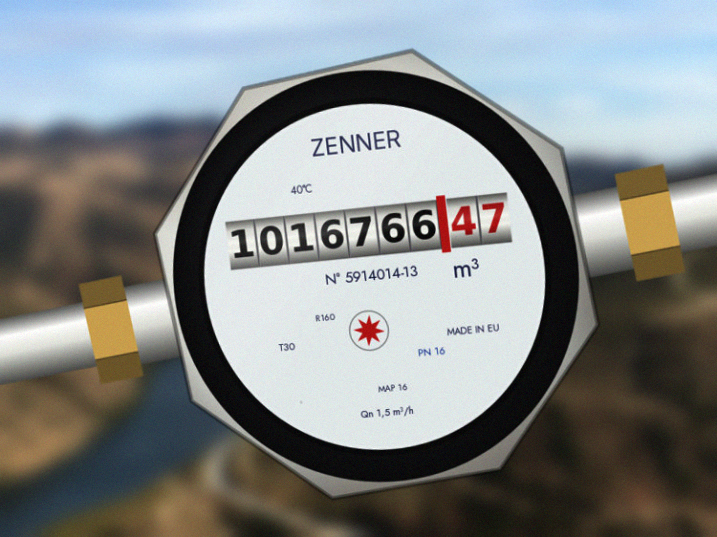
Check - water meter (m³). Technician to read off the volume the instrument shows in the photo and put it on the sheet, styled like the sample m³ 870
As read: m³ 1016766.47
